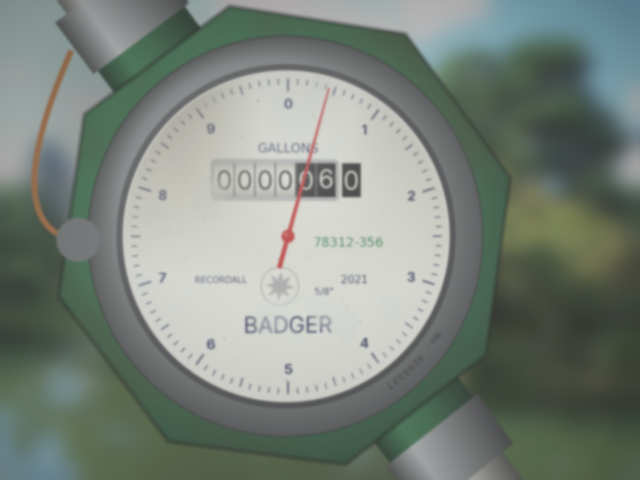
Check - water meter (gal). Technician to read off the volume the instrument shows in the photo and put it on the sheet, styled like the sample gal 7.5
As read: gal 60.4
